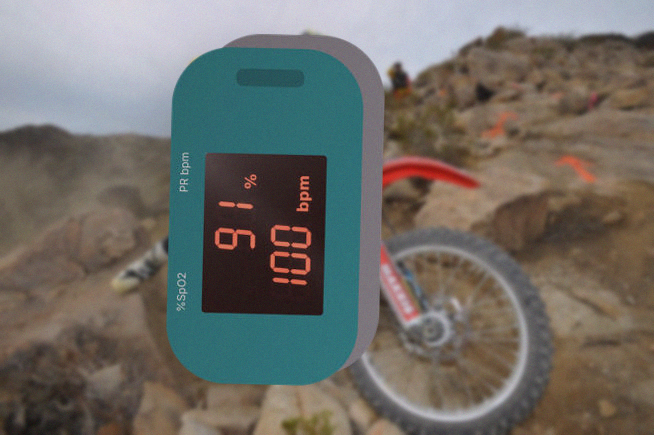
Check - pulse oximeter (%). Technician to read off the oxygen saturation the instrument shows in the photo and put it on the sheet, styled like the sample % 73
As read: % 91
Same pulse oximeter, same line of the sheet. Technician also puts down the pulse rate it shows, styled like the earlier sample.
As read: bpm 100
